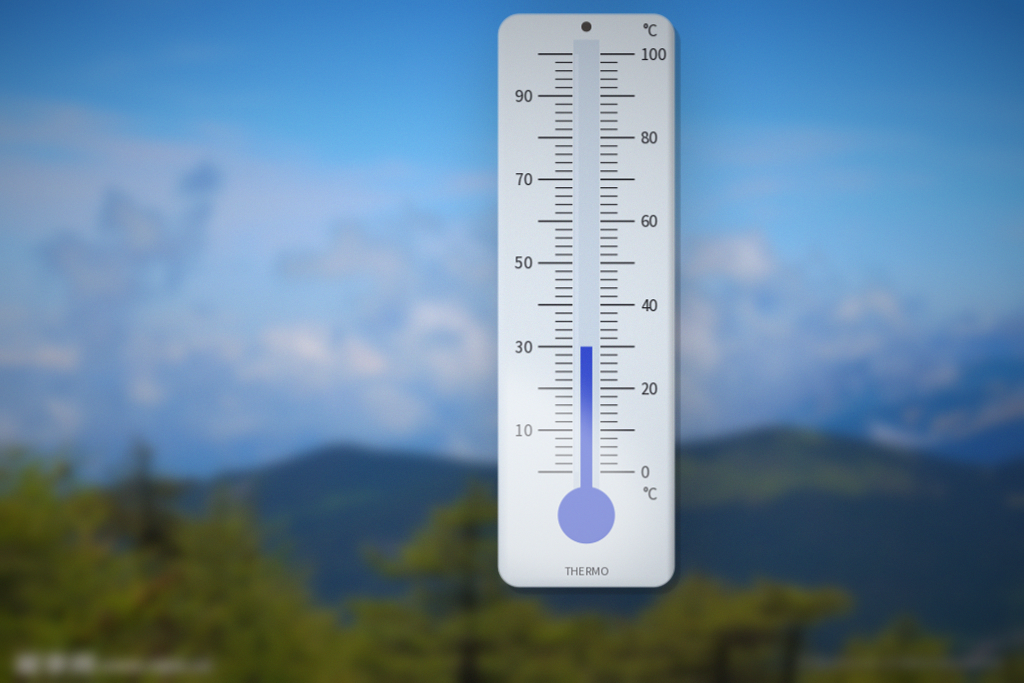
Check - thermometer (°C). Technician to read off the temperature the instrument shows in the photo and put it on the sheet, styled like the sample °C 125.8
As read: °C 30
